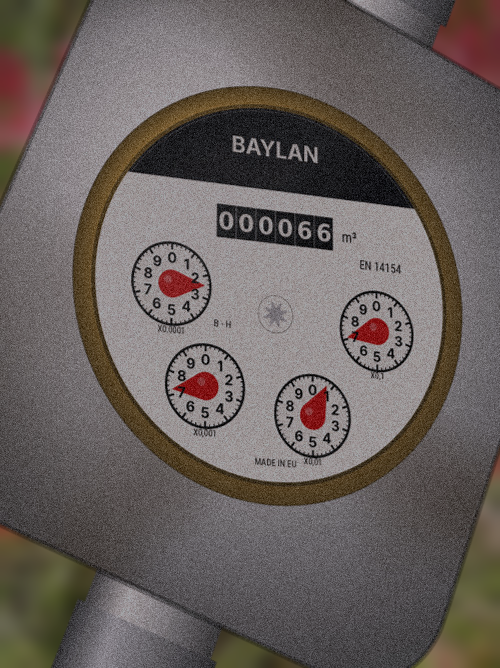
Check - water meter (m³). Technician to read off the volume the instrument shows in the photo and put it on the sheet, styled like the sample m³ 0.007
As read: m³ 66.7072
